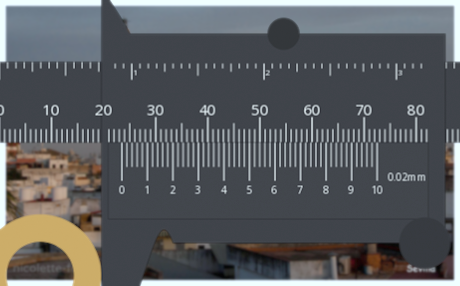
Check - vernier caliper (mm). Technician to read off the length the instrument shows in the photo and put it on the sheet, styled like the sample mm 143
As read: mm 23.5
